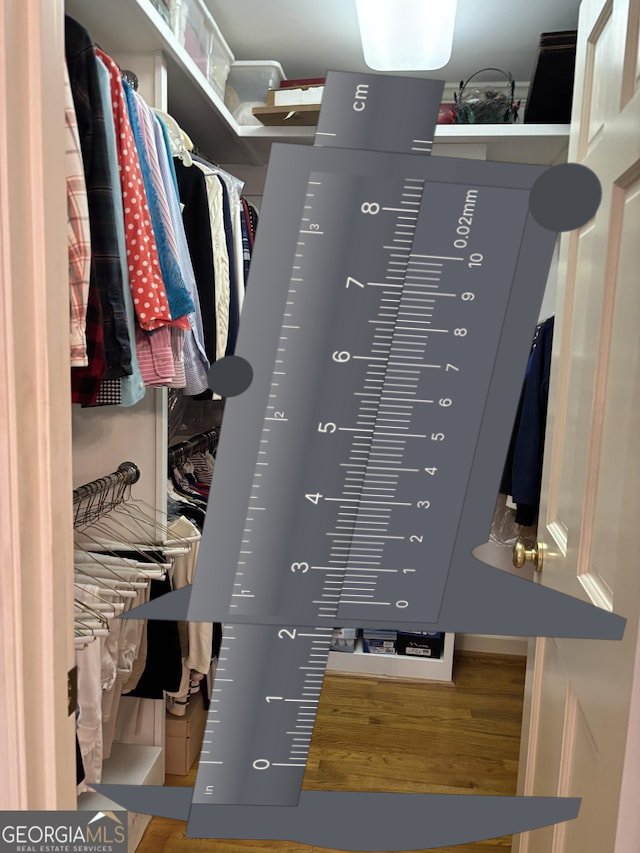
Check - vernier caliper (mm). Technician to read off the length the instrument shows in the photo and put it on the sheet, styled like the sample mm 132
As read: mm 25.2
